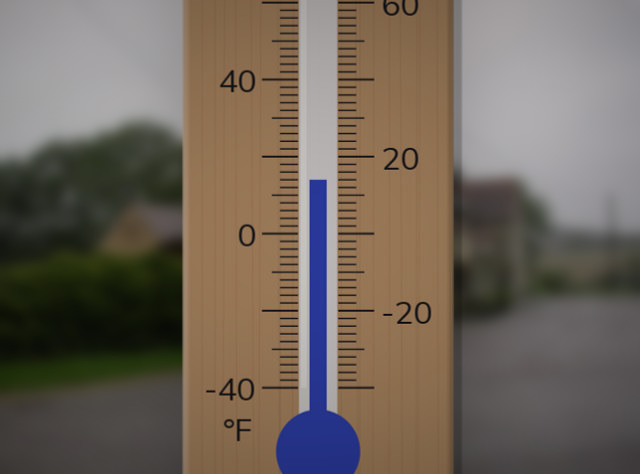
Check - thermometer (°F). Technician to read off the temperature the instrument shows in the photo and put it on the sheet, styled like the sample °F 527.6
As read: °F 14
